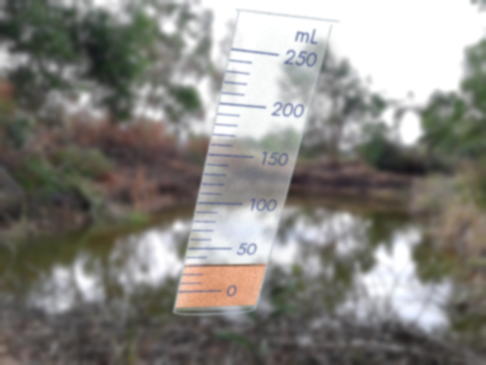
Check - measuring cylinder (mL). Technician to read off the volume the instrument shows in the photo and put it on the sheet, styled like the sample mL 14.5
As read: mL 30
